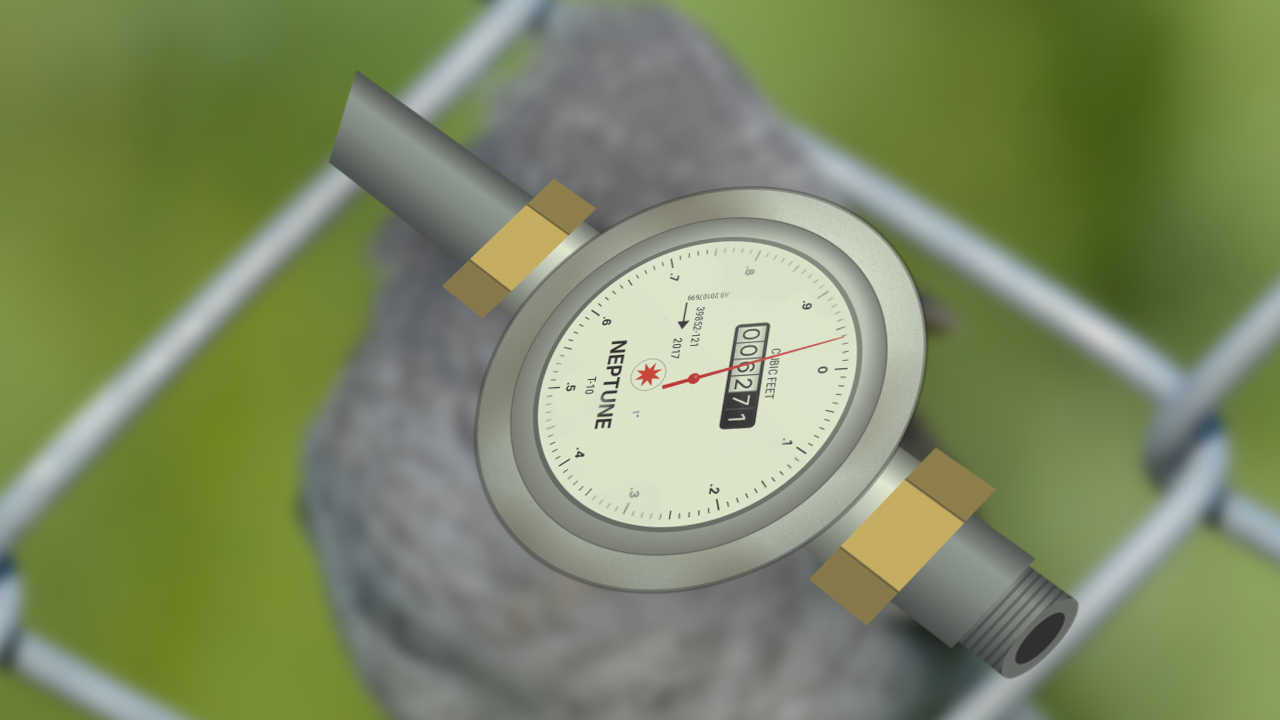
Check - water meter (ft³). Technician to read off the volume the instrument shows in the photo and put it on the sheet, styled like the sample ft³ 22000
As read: ft³ 6270.96
